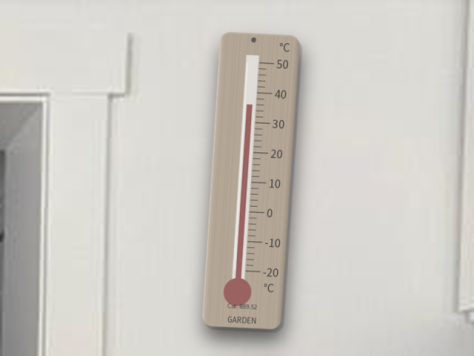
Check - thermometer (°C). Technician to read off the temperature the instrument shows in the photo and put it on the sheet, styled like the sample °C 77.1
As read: °C 36
